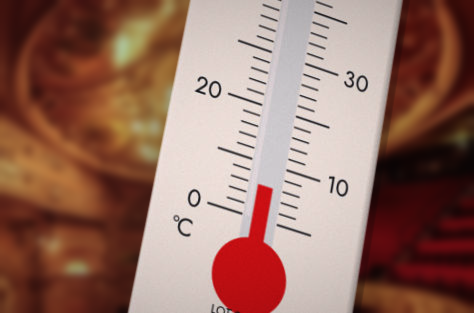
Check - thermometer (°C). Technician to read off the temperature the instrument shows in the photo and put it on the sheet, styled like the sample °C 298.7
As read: °C 6
